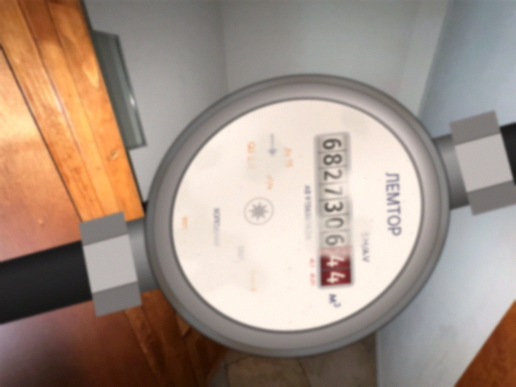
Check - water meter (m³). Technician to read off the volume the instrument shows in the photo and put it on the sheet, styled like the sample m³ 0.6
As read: m³ 6827306.44
